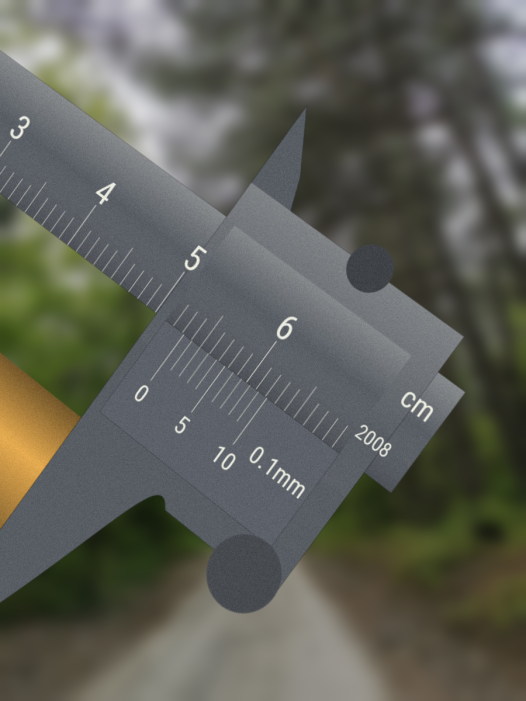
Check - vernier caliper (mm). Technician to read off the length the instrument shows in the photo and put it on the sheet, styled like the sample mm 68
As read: mm 53.2
